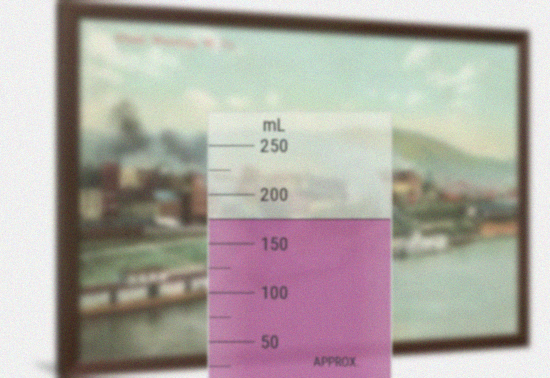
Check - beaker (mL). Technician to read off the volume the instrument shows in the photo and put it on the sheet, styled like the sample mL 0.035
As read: mL 175
